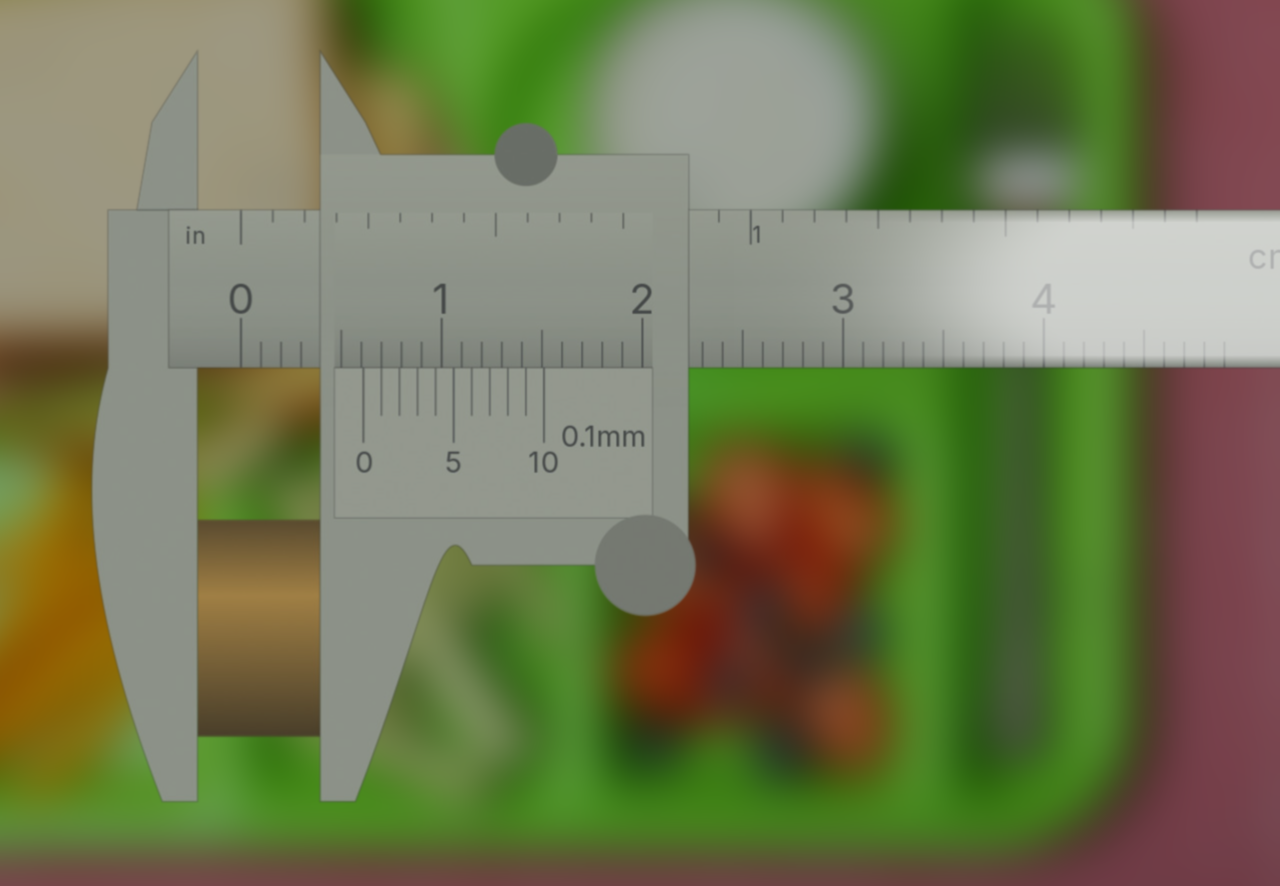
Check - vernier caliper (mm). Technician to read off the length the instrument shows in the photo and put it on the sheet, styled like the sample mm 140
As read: mm 6.1
